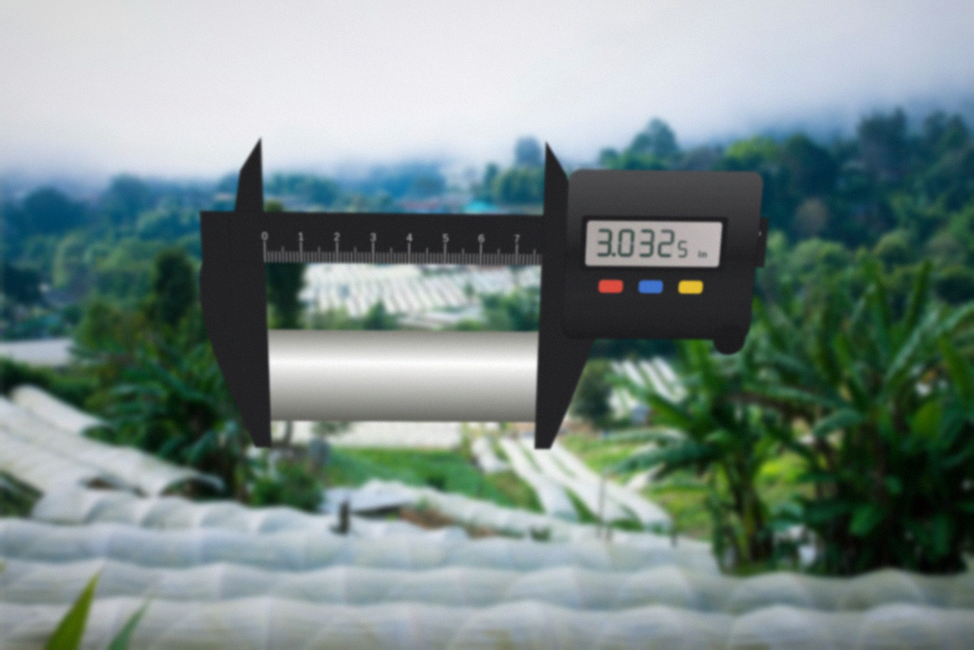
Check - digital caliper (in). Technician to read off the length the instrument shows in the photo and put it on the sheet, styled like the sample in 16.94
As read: in 3.0325
